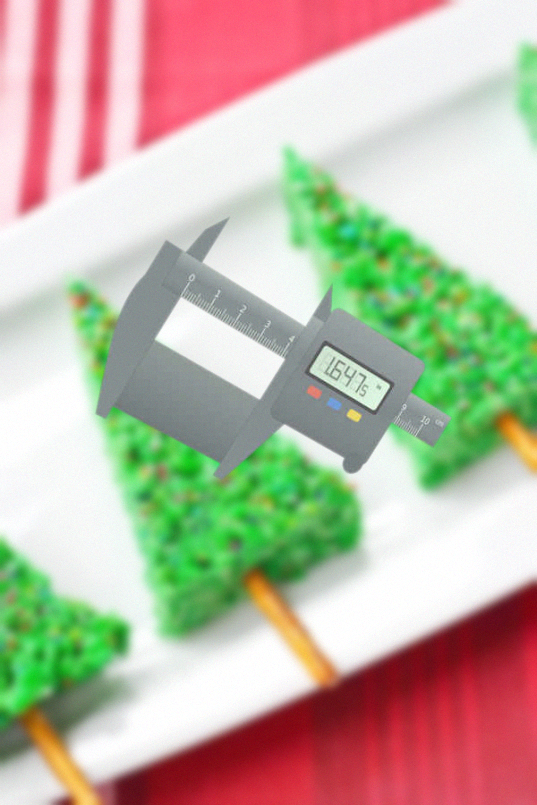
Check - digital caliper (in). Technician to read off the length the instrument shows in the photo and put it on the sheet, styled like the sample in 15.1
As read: in 1.6475
